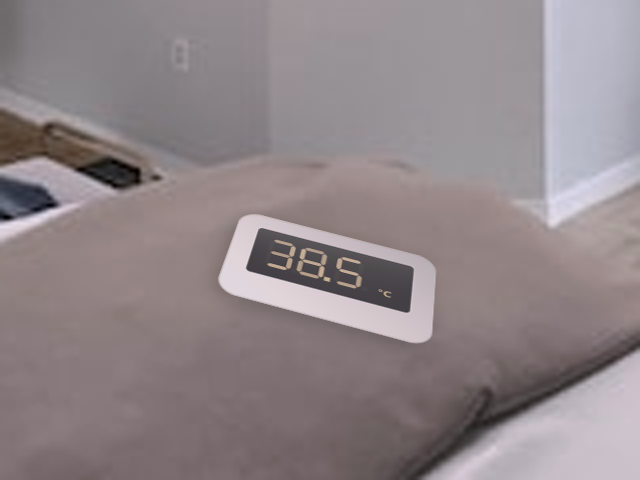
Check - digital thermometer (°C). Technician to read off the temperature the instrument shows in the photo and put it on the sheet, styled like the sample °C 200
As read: °C 38.5
